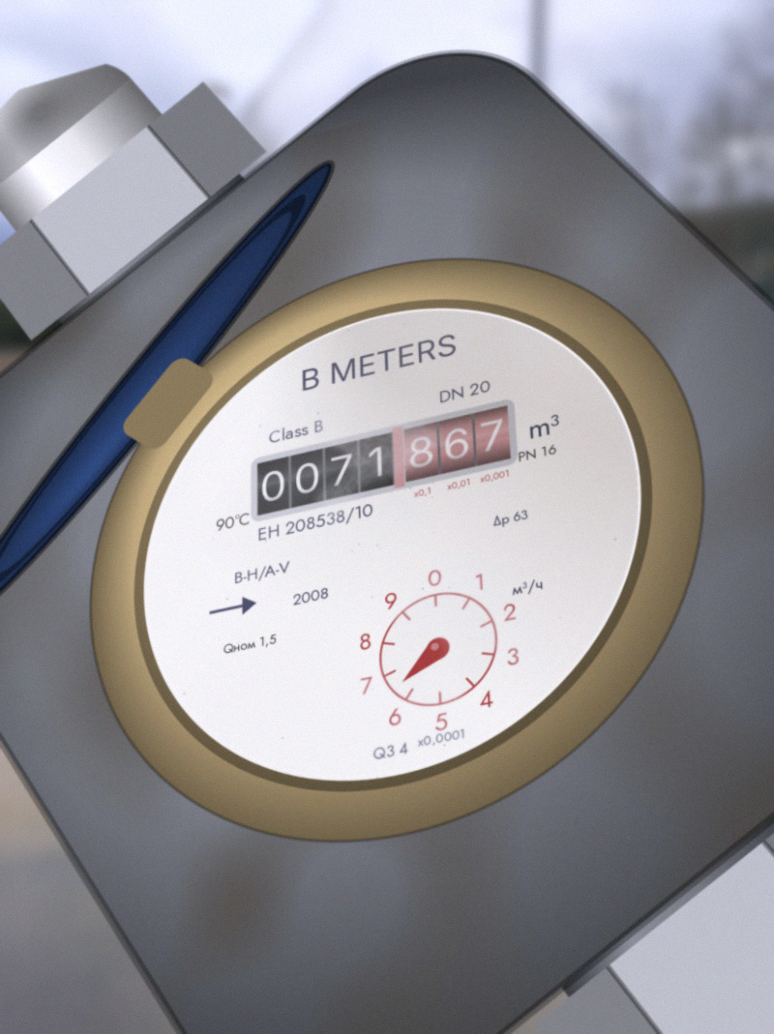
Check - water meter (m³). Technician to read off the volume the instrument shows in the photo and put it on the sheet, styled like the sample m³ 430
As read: m³ 71.8676
